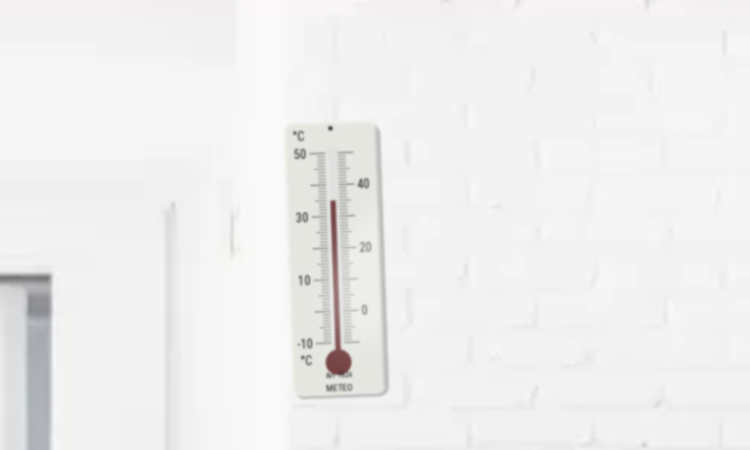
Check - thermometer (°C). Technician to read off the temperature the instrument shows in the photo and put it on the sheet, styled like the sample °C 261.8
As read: °C 35
